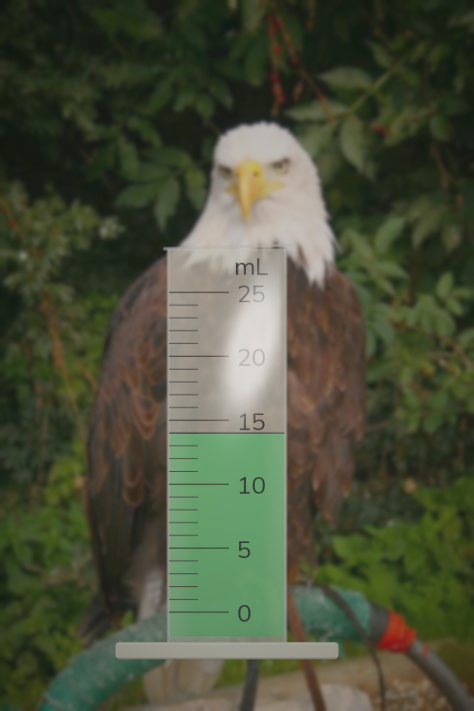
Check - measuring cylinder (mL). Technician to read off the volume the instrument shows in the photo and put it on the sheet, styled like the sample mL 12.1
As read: mL 14
